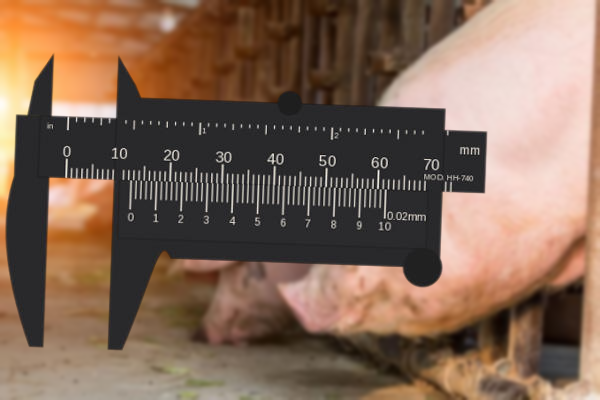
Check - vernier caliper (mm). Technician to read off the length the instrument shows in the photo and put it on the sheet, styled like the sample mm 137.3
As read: mm 12.5
